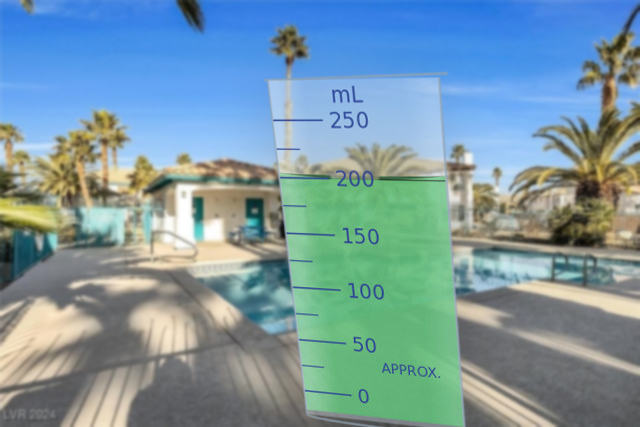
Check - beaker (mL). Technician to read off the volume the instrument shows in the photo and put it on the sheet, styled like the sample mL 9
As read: mL 200
